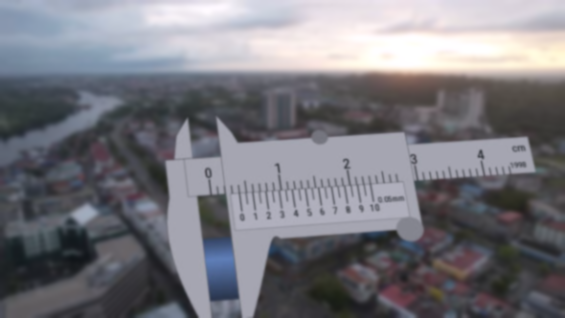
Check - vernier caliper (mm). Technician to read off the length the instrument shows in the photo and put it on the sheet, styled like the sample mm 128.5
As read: mm 4.0
